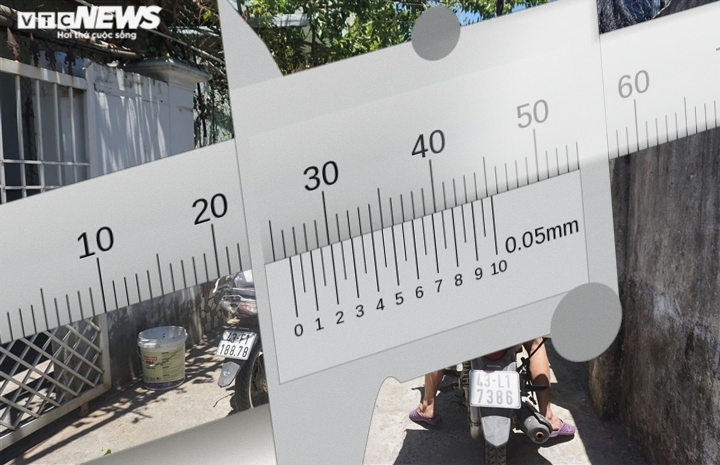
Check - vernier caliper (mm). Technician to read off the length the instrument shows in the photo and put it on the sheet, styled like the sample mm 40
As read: mm 26.4
